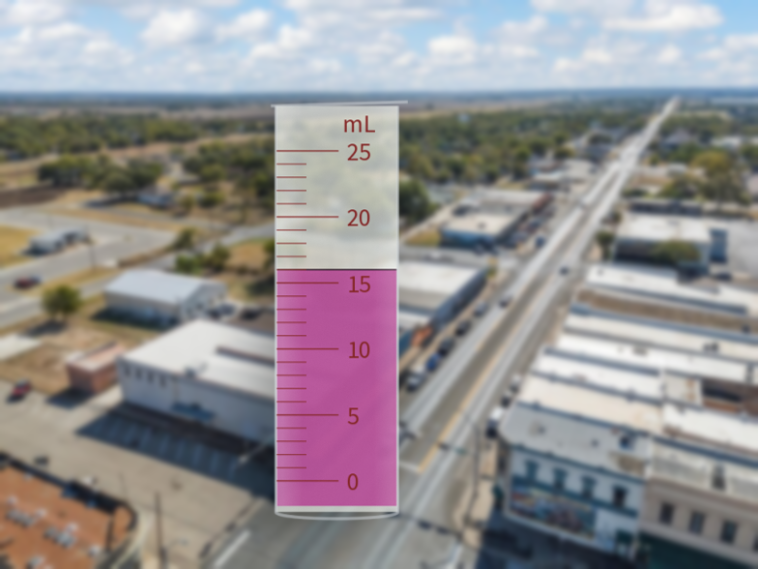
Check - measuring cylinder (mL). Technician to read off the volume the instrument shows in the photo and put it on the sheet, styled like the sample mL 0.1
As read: mL 16
